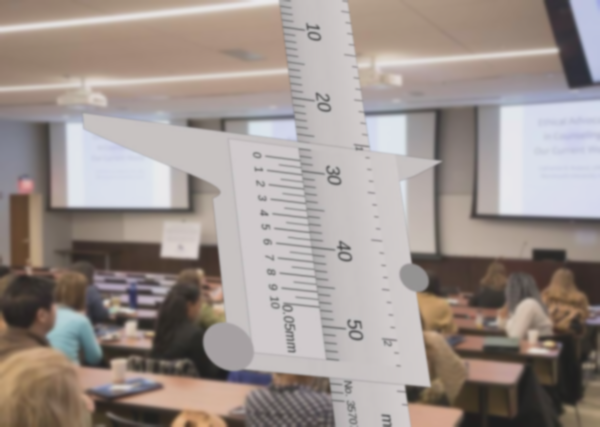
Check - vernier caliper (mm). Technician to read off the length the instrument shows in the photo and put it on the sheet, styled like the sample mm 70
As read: mm 28.6
